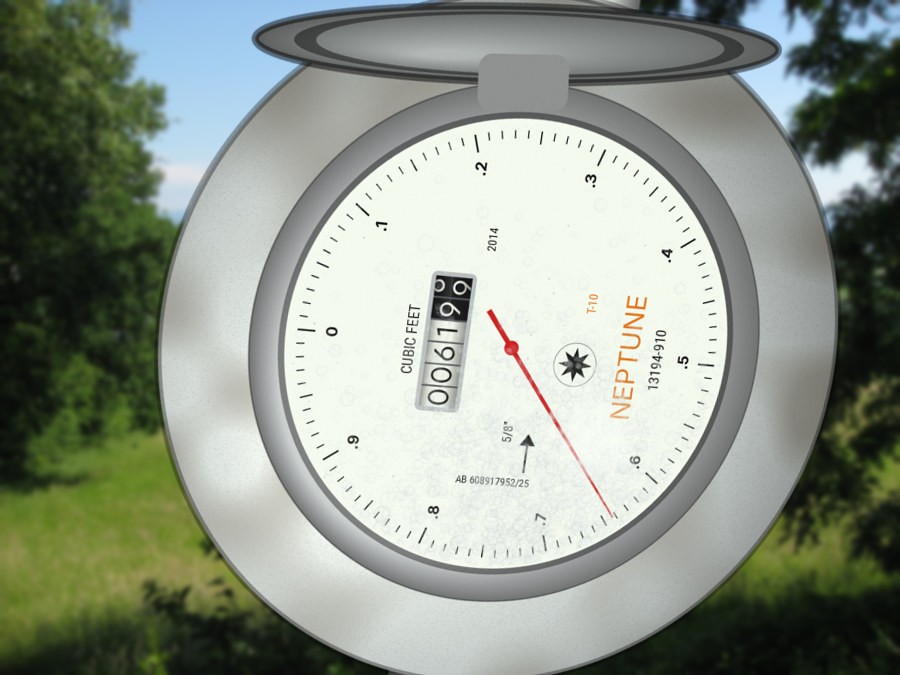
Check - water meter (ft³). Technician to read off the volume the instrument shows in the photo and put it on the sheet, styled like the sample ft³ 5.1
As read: ft³ 6198.64
